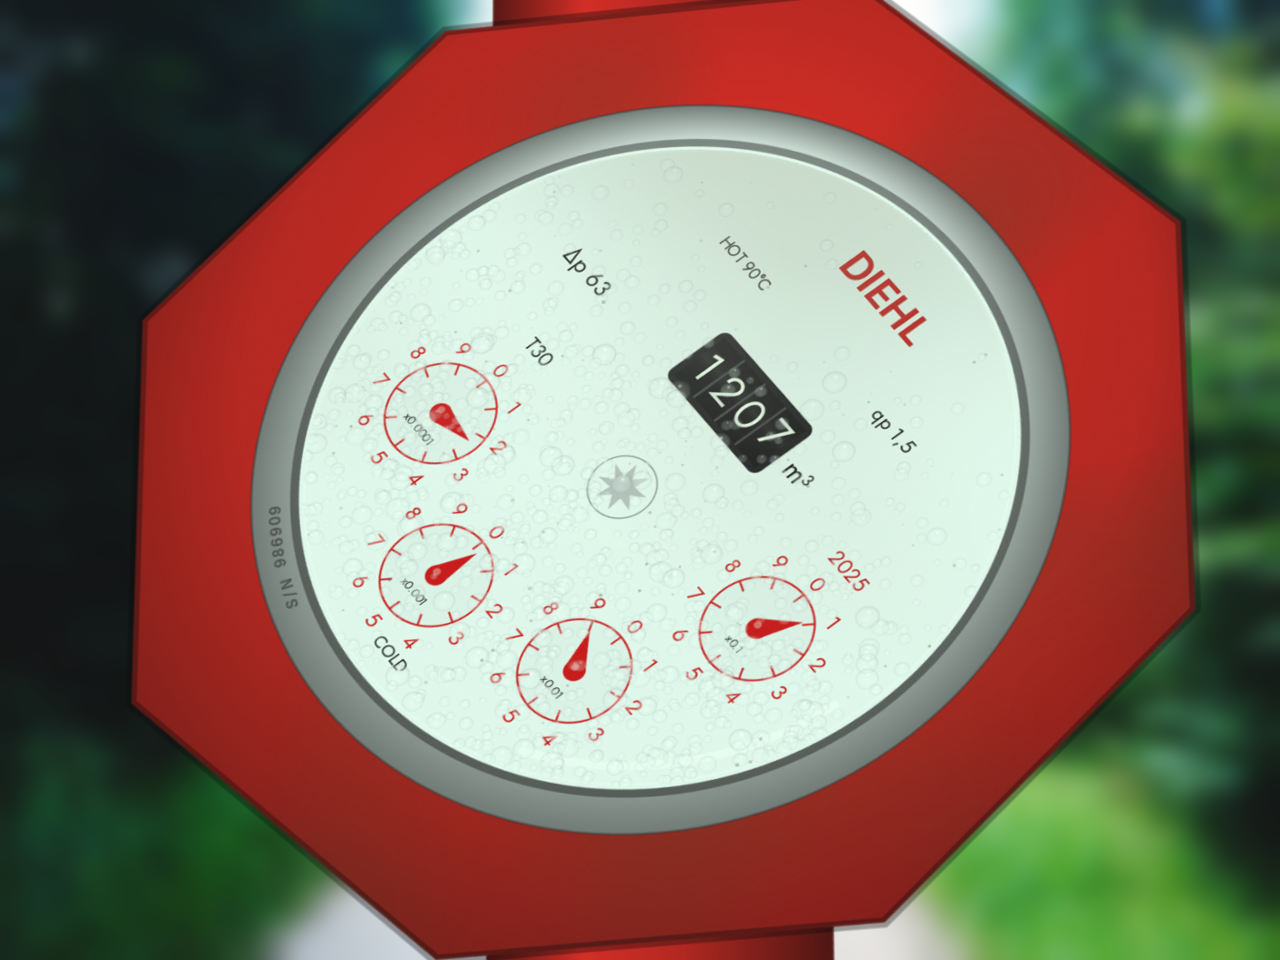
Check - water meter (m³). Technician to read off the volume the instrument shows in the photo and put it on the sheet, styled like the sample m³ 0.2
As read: m³ 1207.0902
